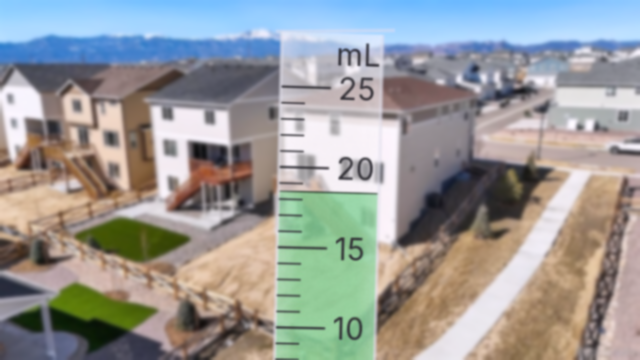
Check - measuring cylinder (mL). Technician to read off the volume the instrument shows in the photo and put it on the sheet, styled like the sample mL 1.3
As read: mL 18.5
